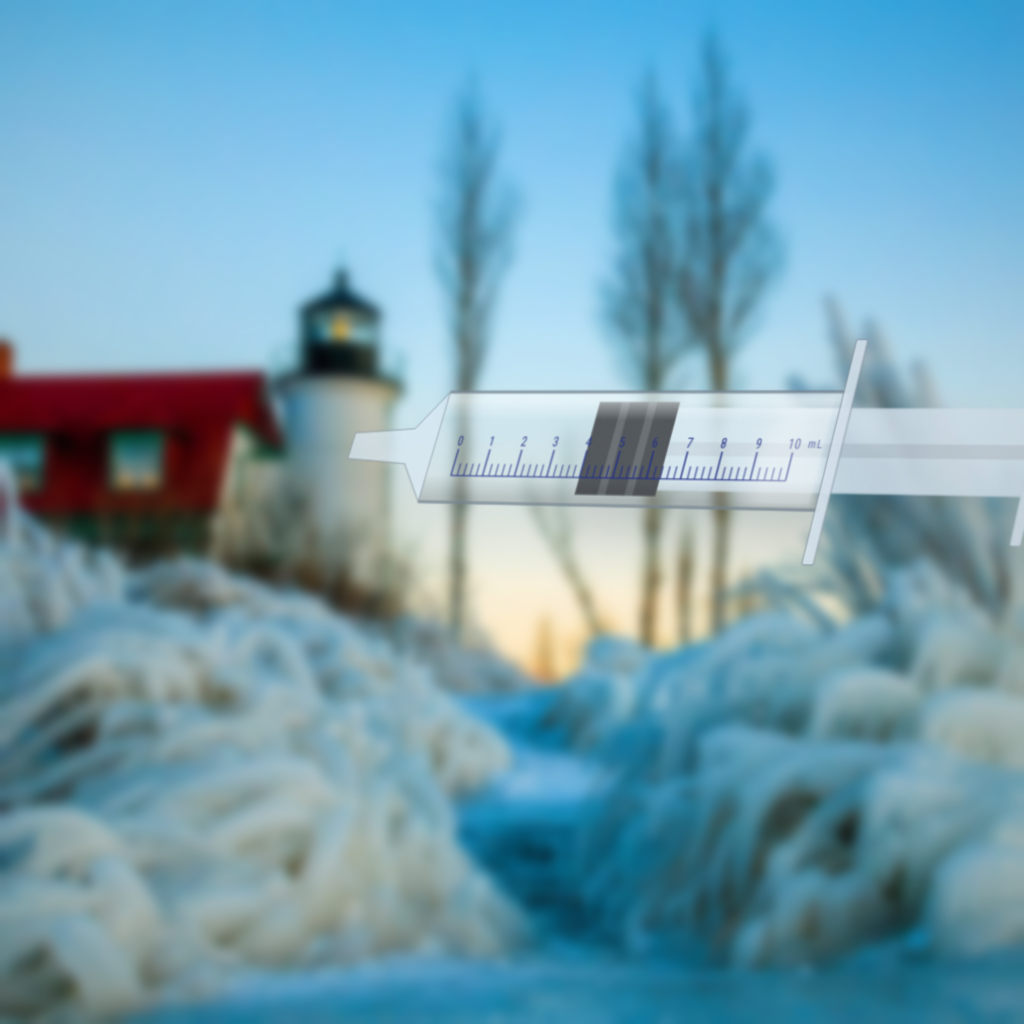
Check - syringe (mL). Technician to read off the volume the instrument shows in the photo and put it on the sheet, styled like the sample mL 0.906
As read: mL 4
